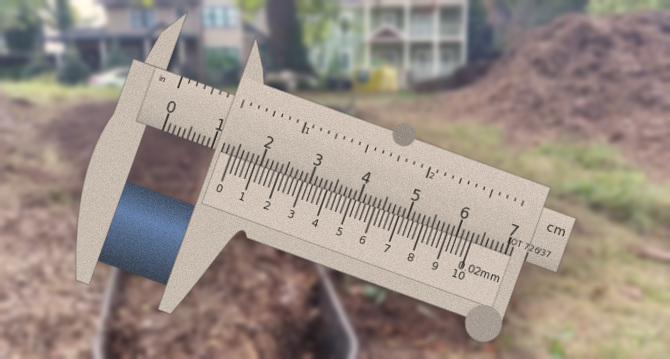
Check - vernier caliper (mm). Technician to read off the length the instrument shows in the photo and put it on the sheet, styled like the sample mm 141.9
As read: mm 14.0
